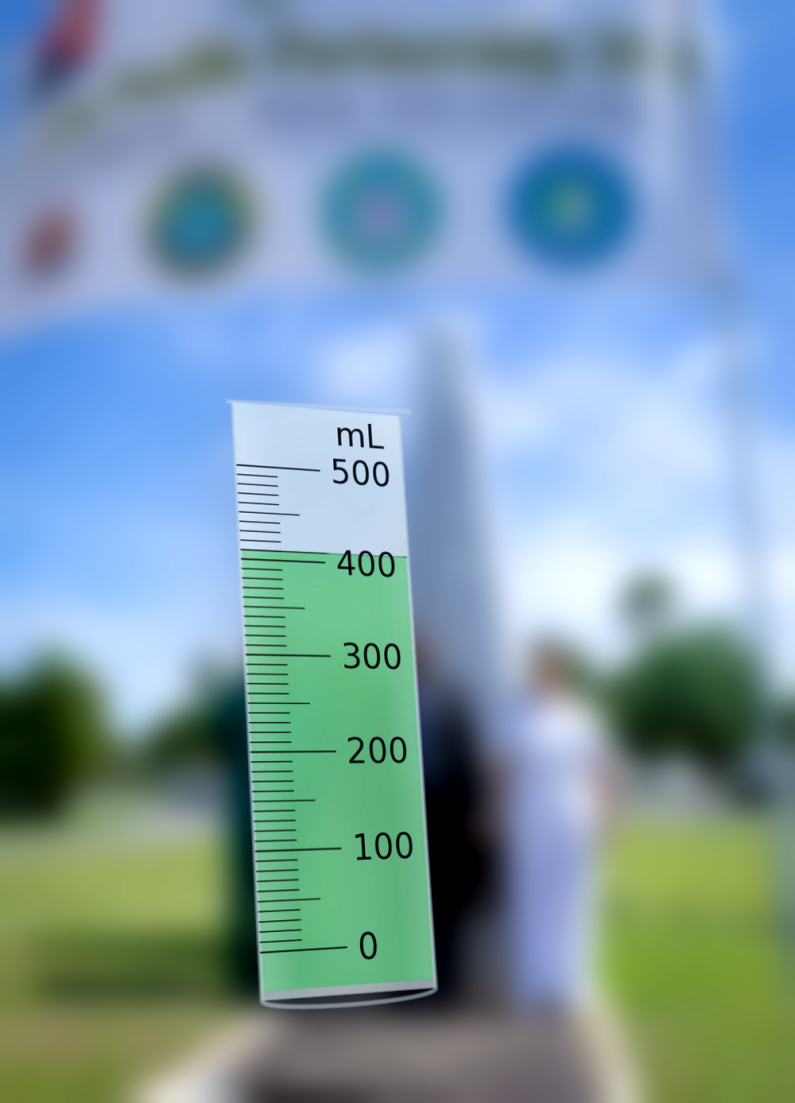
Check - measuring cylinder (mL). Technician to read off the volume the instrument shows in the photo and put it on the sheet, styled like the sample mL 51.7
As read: mL 410
